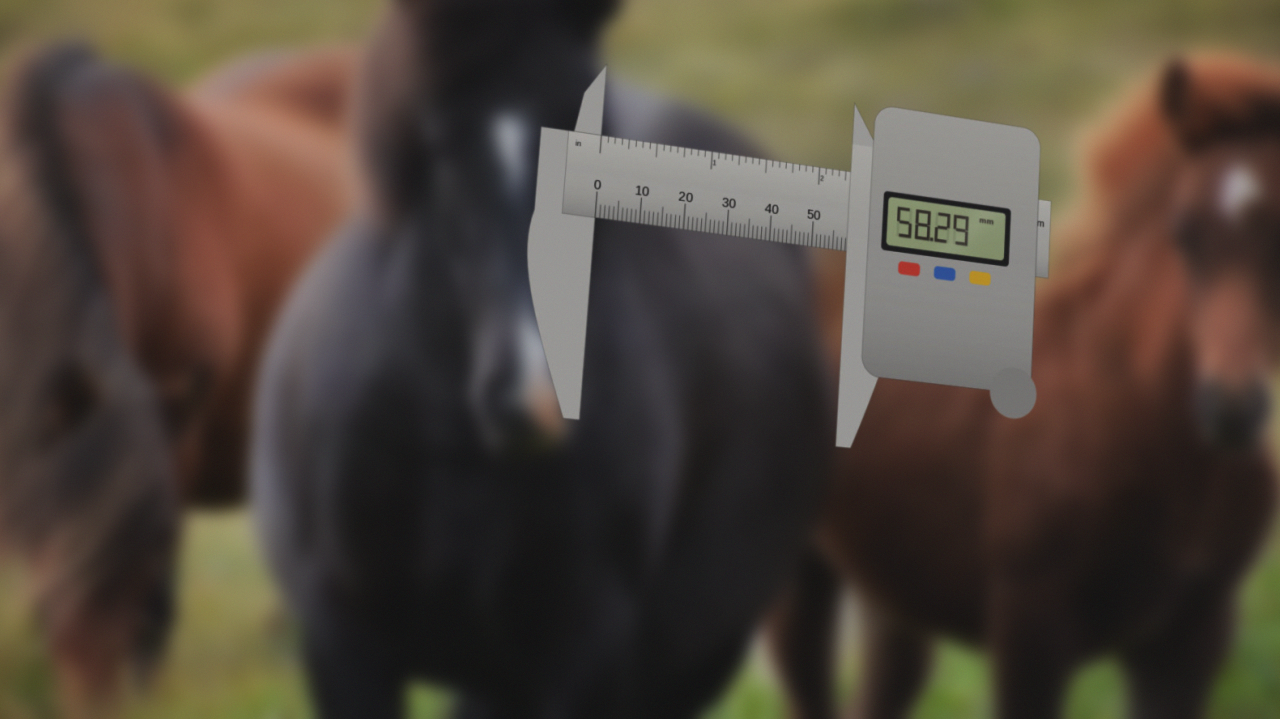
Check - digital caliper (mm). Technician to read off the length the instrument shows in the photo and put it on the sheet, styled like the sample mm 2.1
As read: mm 58.29
